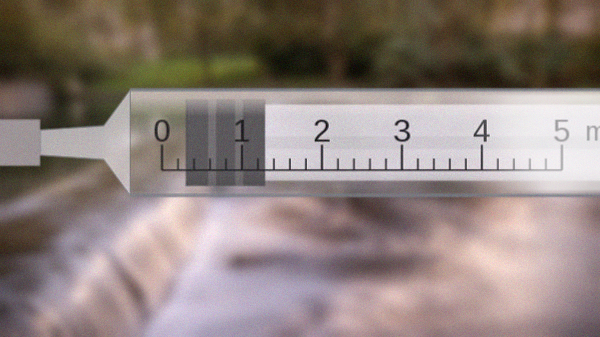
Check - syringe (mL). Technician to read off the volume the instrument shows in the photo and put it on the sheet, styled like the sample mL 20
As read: mL 0.3
